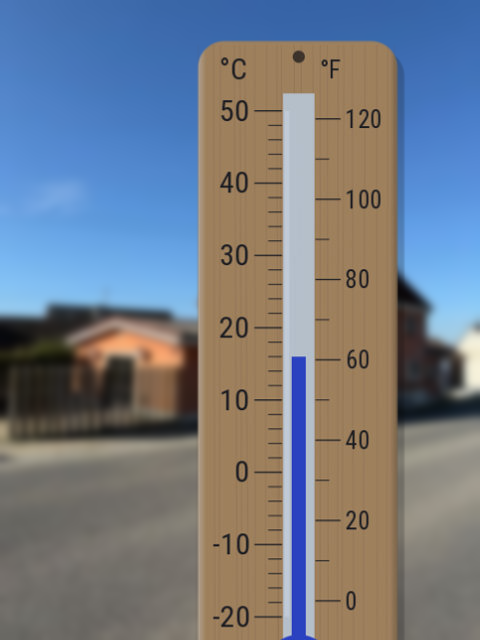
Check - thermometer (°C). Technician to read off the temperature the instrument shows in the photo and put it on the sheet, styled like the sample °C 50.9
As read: °C 16
